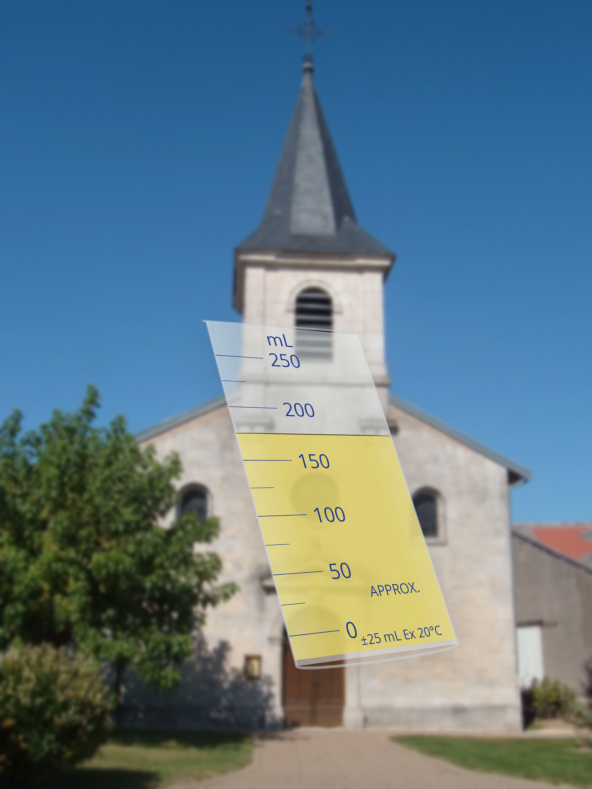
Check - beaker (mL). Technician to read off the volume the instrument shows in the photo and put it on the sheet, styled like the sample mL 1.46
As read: mL 175
